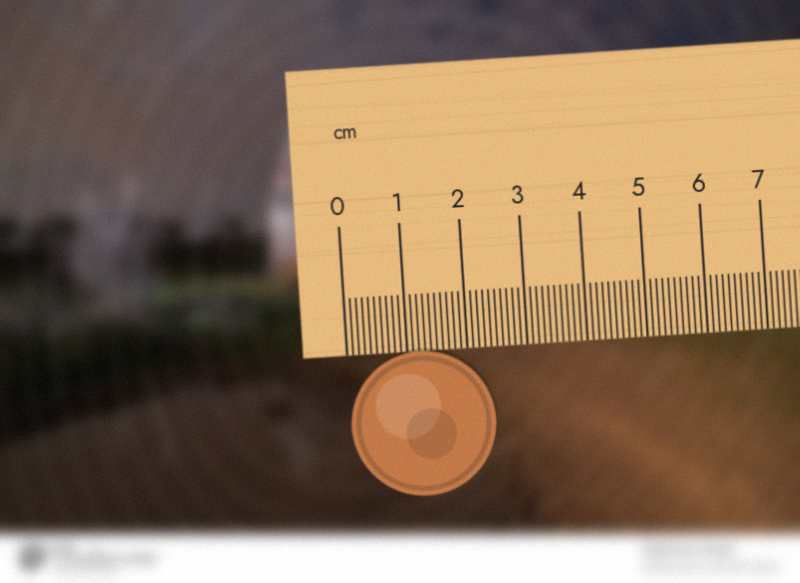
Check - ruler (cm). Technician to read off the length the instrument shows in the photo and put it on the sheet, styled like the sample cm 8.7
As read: cm 2.4
